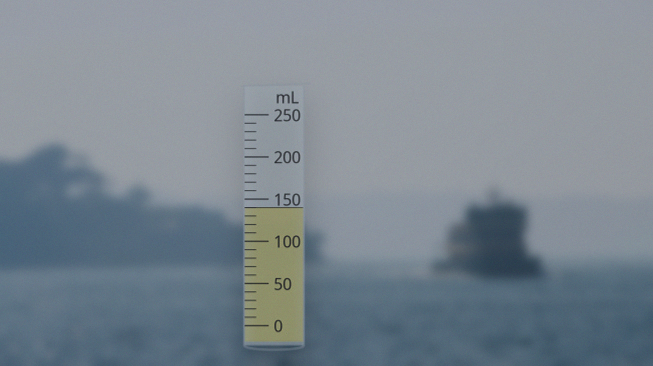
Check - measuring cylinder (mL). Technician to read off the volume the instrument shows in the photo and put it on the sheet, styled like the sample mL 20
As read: mL 140
